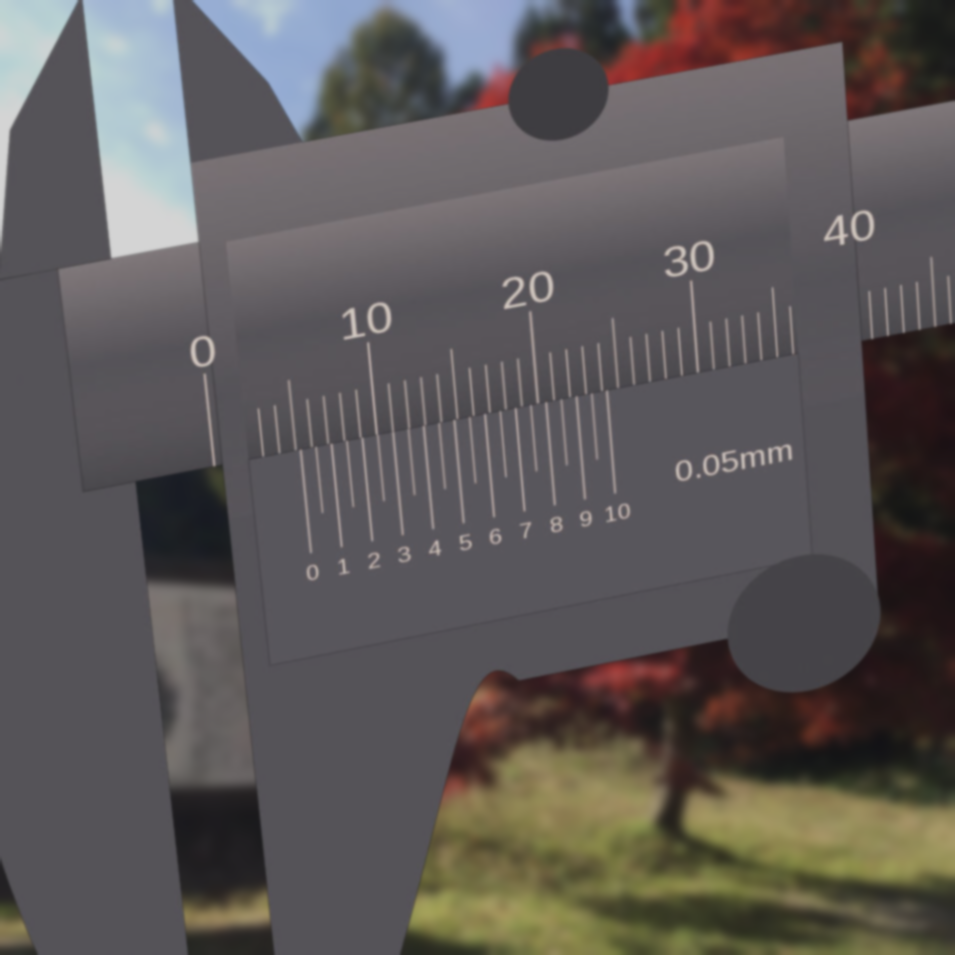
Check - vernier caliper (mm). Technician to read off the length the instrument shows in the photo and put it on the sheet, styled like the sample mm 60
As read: mm 5.3
